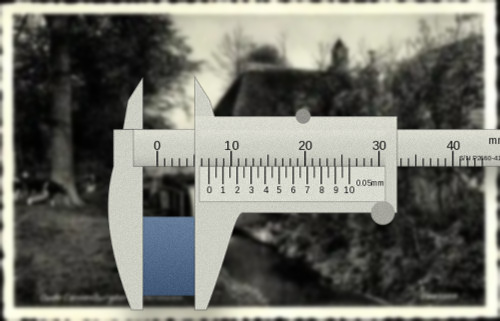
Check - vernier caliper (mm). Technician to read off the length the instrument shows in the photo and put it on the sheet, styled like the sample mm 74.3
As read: mm 7.0
